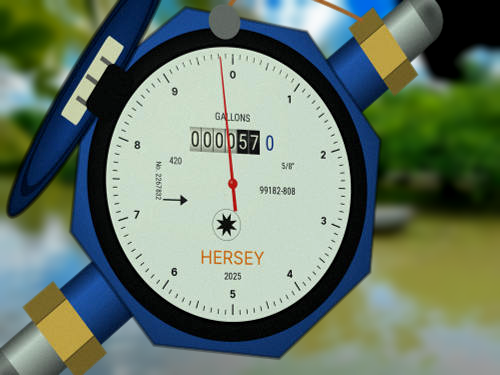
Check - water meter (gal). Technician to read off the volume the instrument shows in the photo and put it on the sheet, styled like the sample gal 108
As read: gal 569.8
